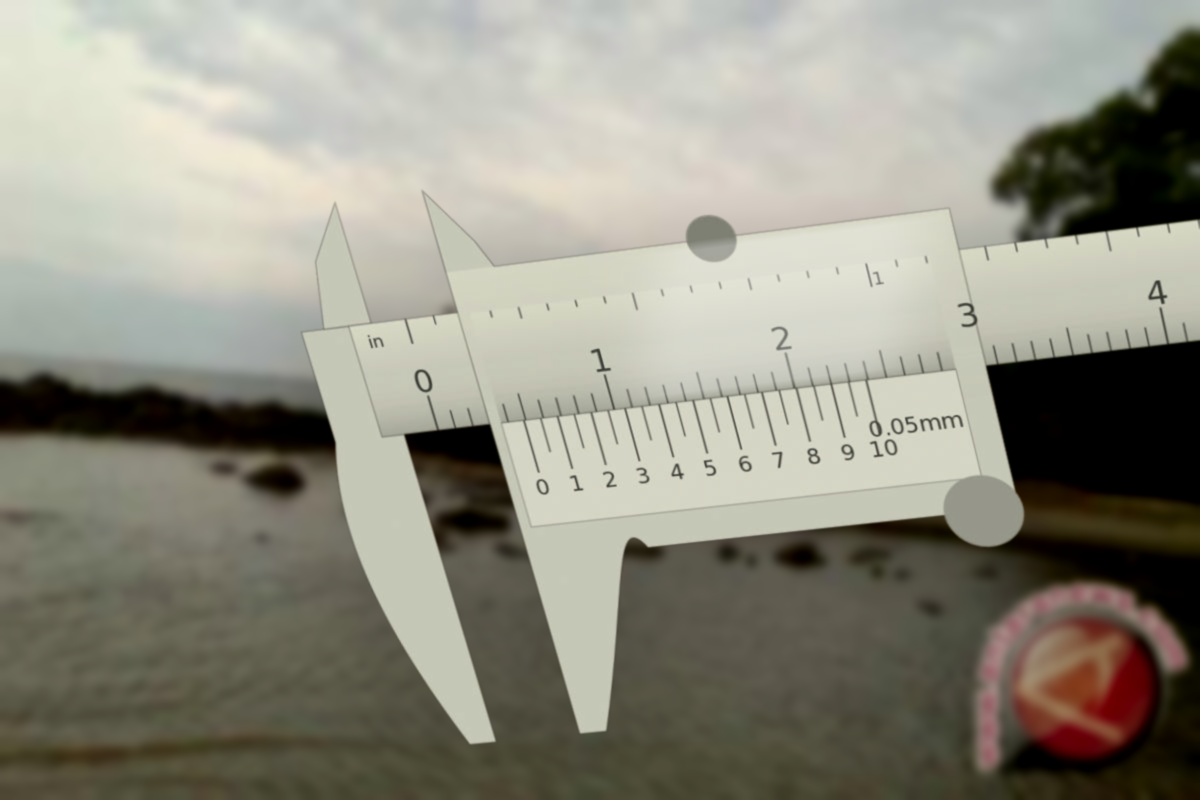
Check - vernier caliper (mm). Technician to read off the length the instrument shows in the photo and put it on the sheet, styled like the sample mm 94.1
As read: mm 4.9
